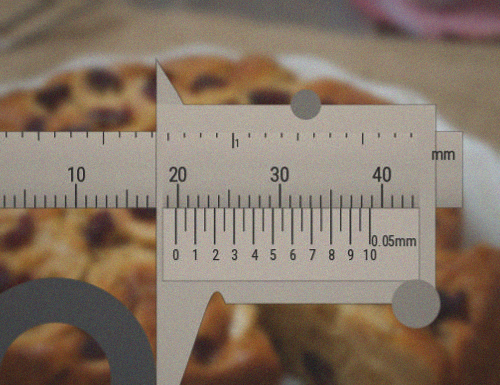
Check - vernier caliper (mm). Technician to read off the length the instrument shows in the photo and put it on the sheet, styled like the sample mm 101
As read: mm 19.8
